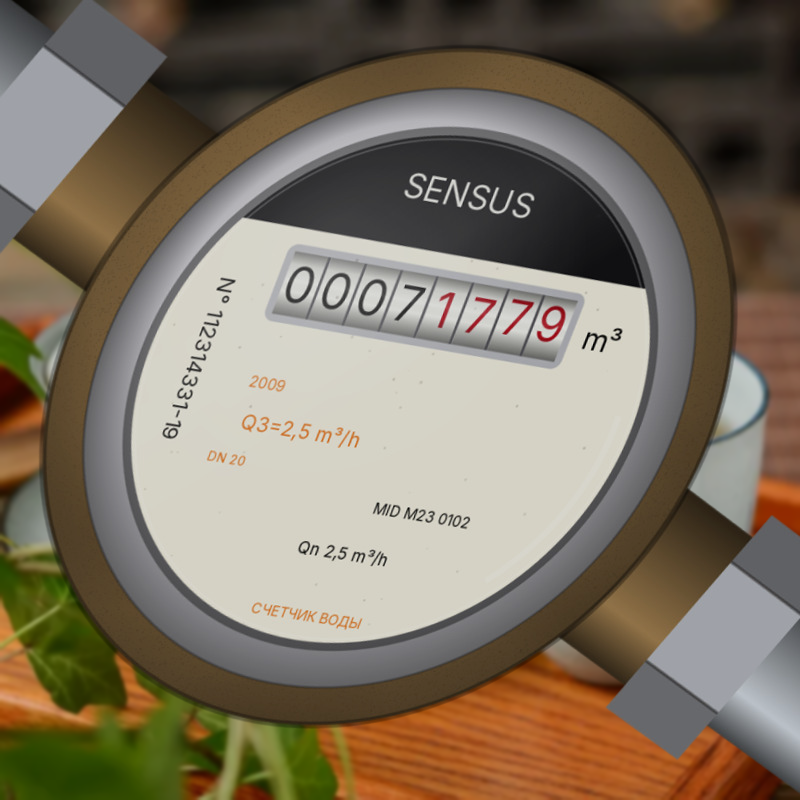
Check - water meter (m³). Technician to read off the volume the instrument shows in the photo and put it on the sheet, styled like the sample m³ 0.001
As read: m³ 7.1779
